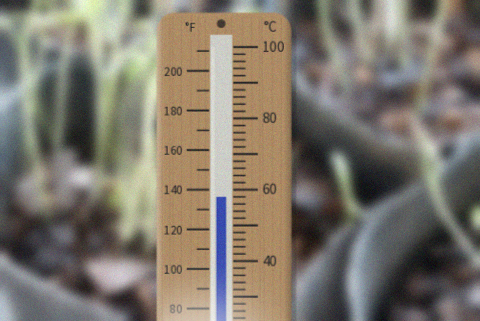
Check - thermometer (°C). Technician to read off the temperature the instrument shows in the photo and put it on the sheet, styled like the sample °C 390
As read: °C 58
